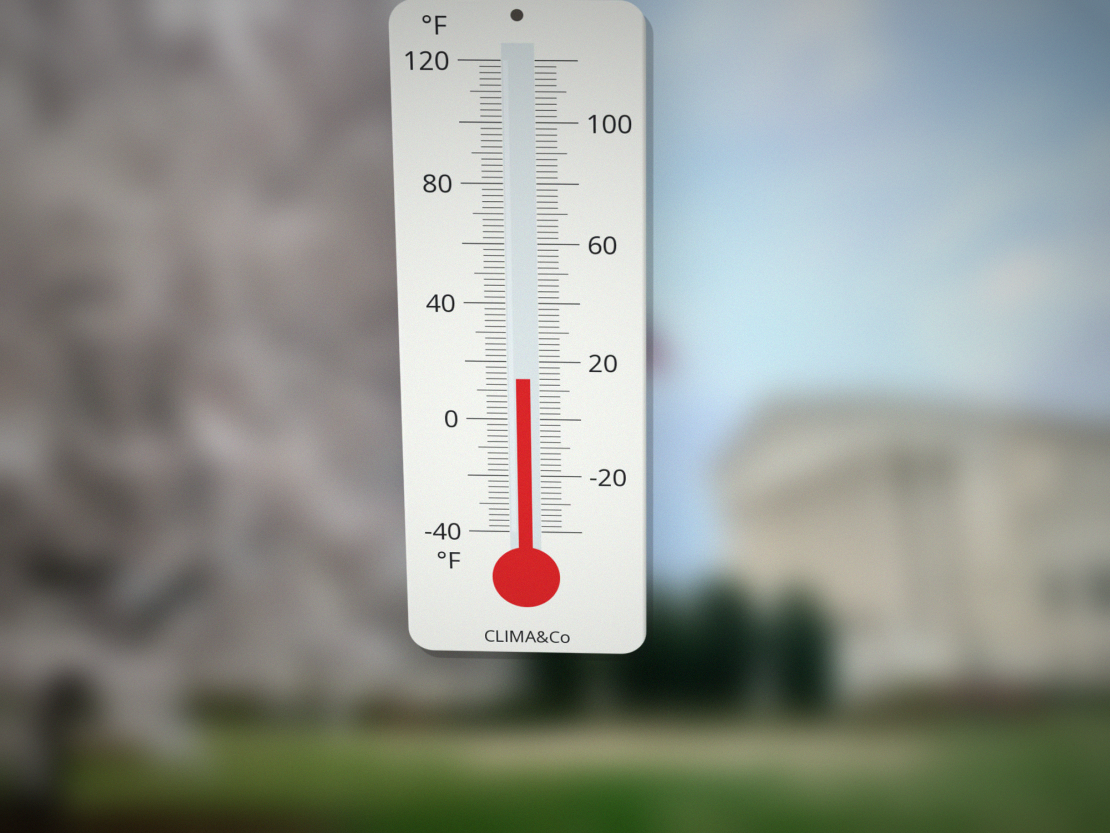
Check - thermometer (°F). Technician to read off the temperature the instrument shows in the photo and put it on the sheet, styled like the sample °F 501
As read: °F 14
